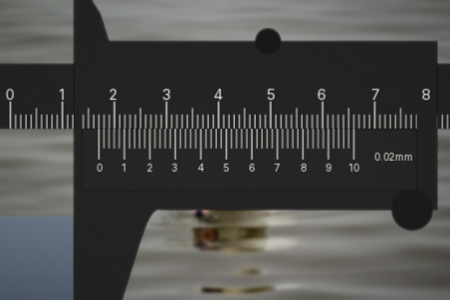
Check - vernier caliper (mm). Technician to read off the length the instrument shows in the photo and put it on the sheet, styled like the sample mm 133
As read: mm 17.0
